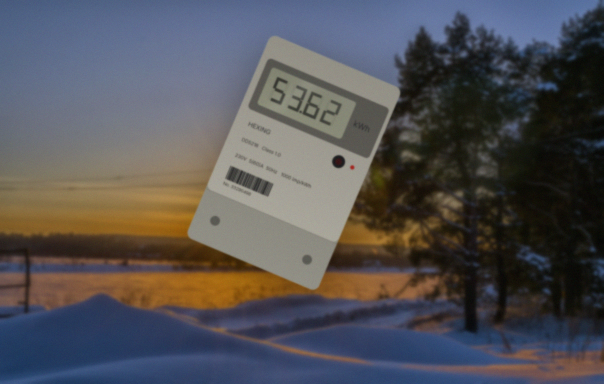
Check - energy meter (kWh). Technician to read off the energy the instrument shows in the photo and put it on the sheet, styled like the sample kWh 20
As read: kWh 53.62
